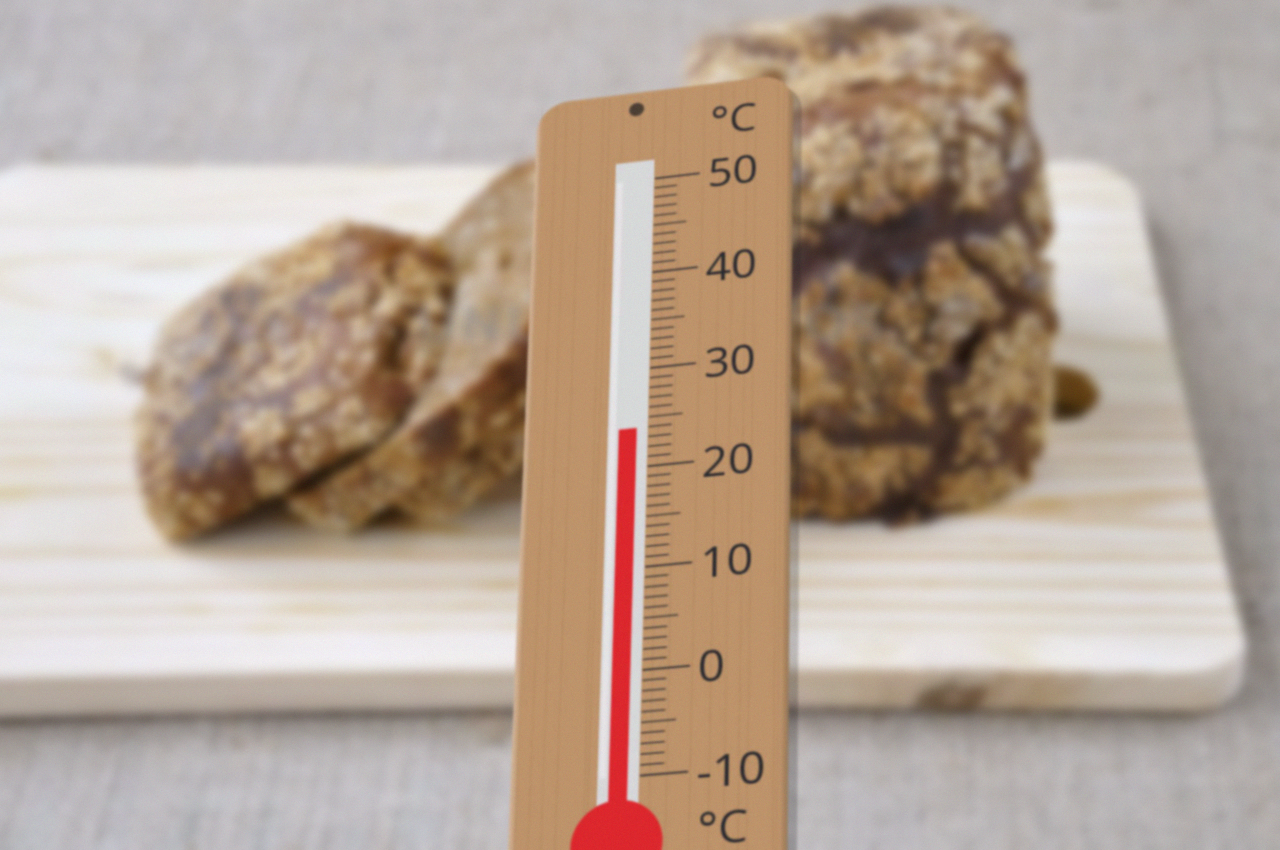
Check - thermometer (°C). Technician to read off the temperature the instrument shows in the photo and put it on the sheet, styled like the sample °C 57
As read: °C 24
